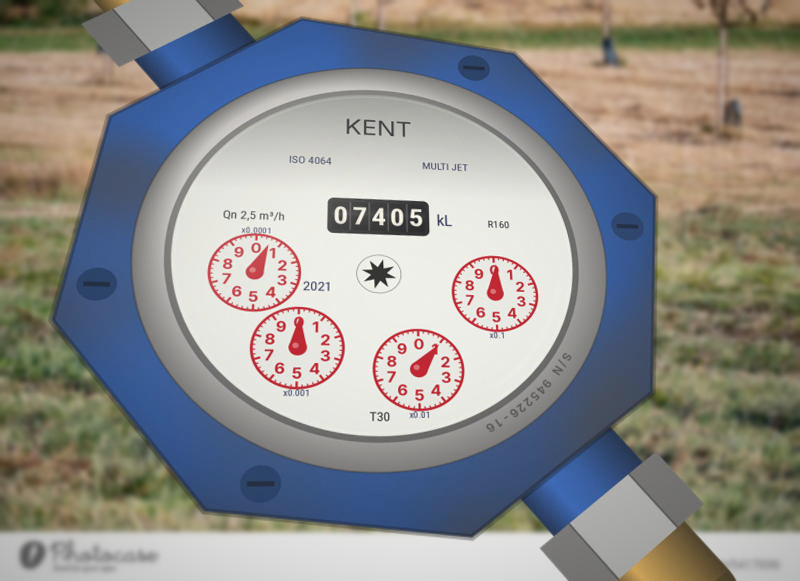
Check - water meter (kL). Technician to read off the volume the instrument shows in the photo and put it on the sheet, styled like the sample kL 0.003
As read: kL 7405.0100
